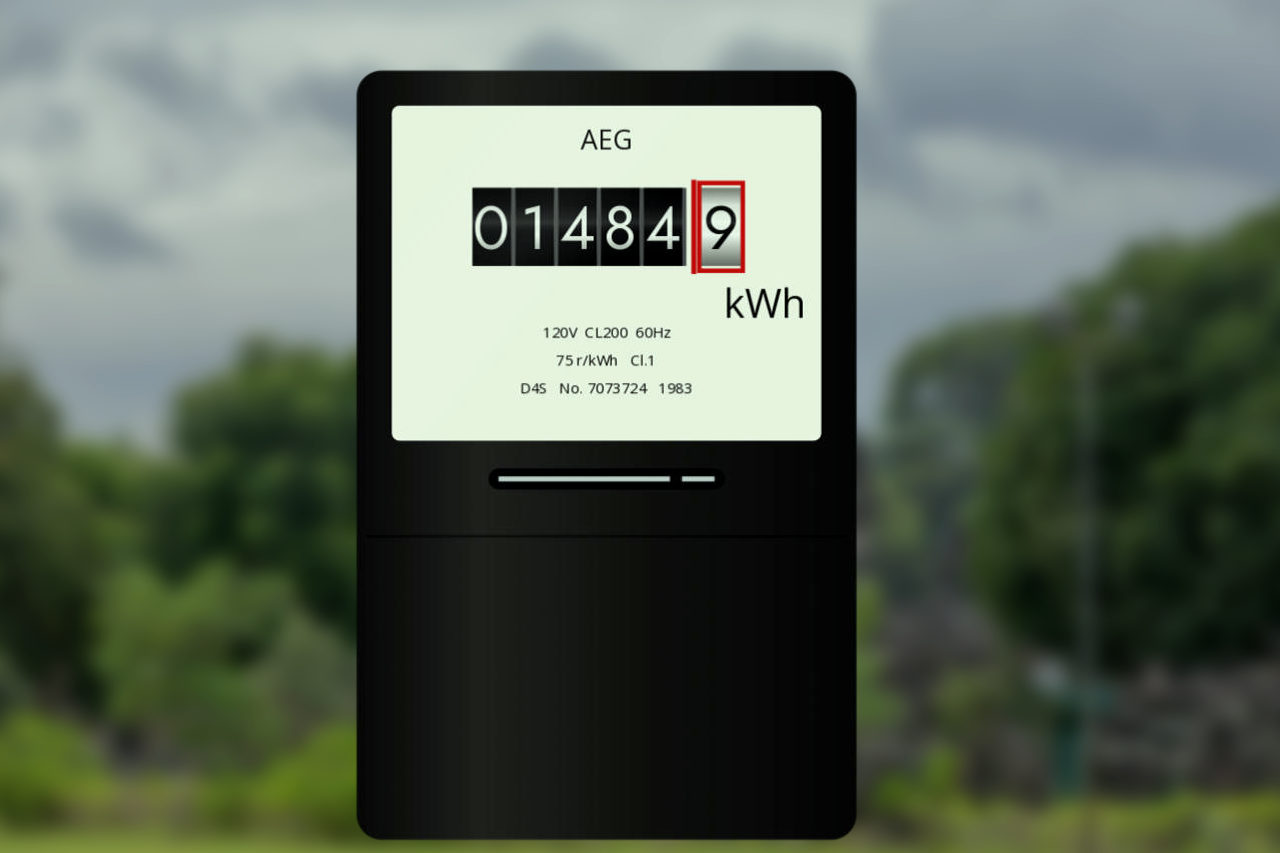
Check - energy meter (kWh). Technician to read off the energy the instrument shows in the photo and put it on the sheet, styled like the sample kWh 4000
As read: kWh 1484.9
